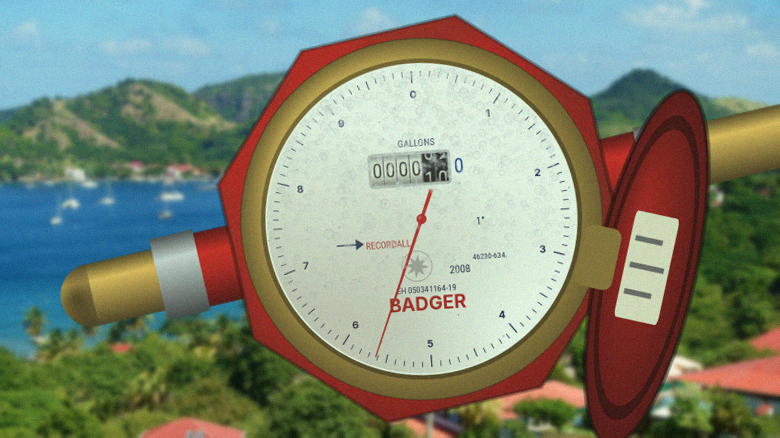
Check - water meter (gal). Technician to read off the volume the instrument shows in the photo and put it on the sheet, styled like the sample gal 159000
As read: gal 95.6
